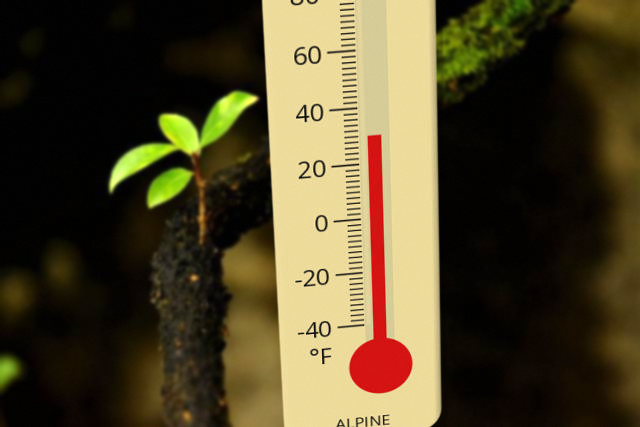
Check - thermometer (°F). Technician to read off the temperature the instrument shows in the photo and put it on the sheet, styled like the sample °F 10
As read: °F 30
